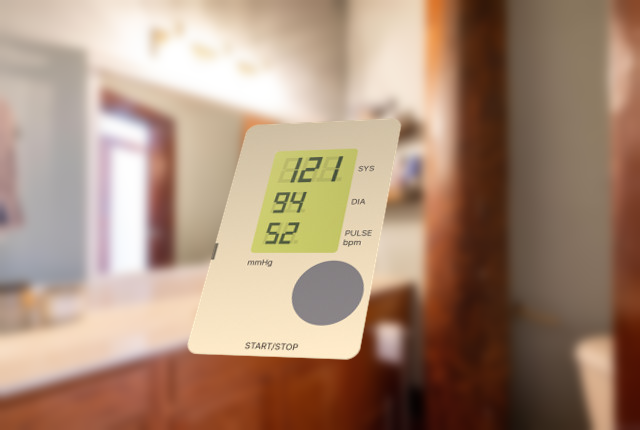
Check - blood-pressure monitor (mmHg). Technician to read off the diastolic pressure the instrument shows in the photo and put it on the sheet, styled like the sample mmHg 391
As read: mmHg 94
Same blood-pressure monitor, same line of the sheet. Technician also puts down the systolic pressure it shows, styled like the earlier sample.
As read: mmHg 121
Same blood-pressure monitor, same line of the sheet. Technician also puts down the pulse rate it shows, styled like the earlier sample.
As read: bpm 52
